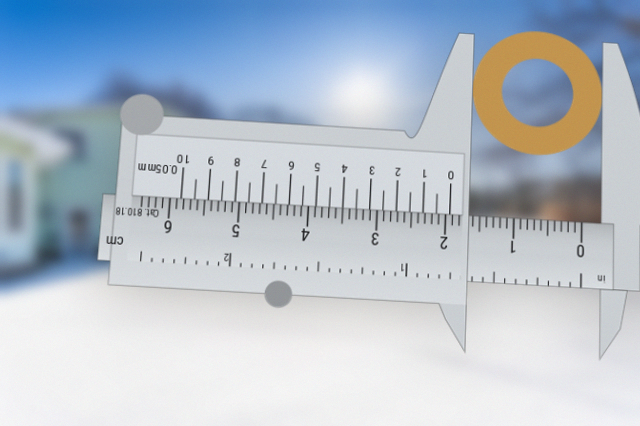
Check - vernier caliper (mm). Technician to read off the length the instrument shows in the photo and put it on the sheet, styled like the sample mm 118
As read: mm 19.4
